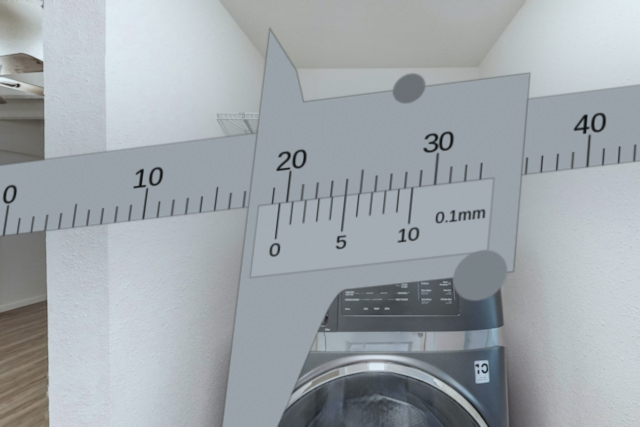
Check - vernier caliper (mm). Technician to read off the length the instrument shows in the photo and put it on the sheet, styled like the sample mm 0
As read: mm 19.5
